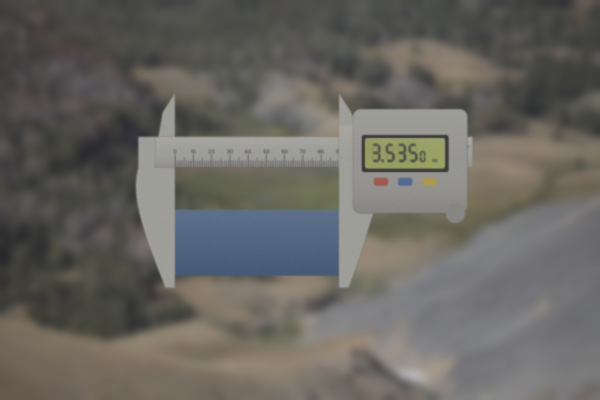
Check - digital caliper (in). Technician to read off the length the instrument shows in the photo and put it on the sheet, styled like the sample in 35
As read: in 3.5350
